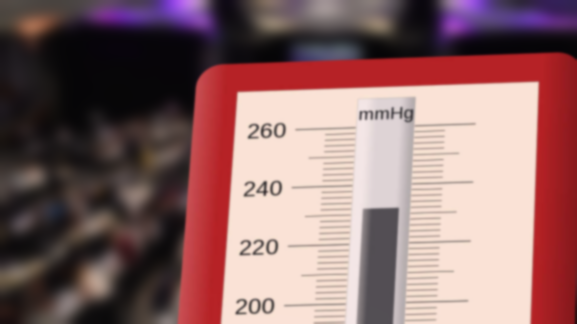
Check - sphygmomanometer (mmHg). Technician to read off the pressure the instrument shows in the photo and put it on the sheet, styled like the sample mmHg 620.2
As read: mmHg 232
